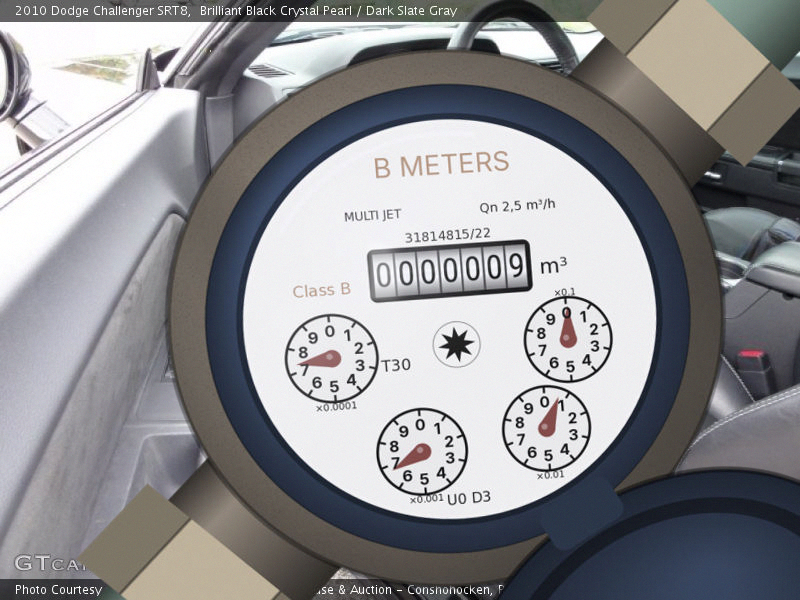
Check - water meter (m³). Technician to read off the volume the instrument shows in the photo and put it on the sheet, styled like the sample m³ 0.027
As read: m³ 9.0067
